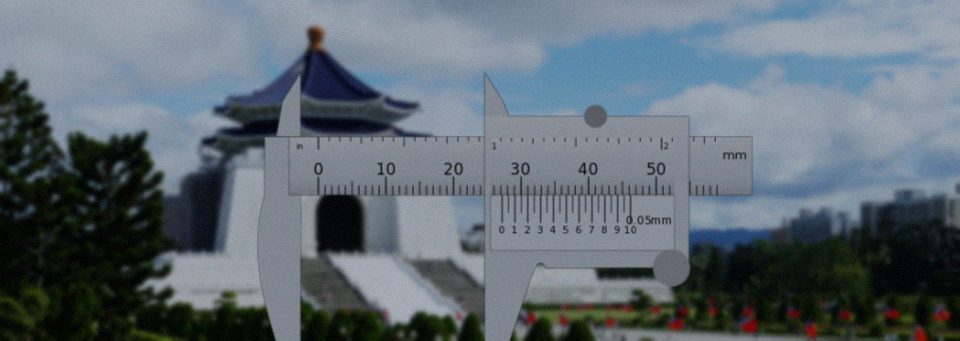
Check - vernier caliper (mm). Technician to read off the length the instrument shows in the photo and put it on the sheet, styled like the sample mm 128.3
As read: mm 27.2
